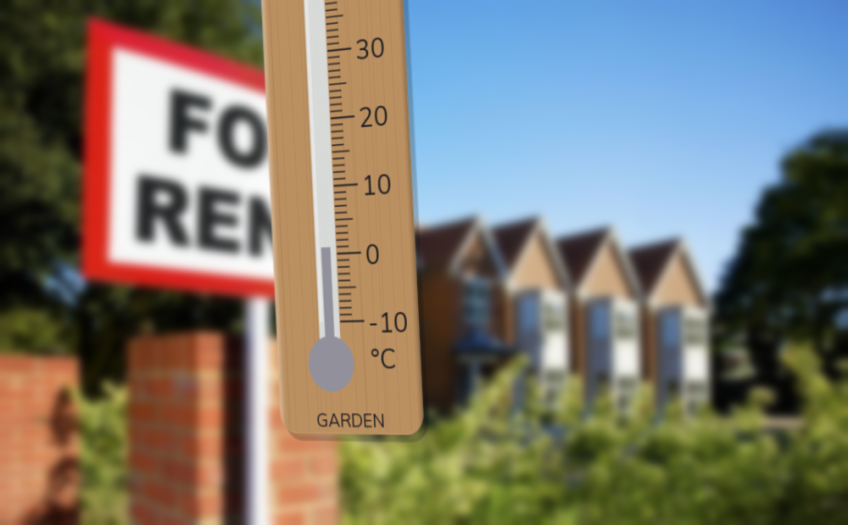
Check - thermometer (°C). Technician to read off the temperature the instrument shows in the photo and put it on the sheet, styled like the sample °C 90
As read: °C 1
